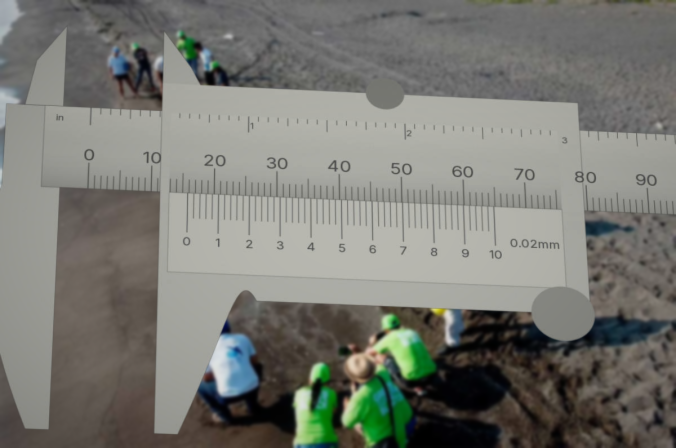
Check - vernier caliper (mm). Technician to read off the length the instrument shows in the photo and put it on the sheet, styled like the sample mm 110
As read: mm 15.8
